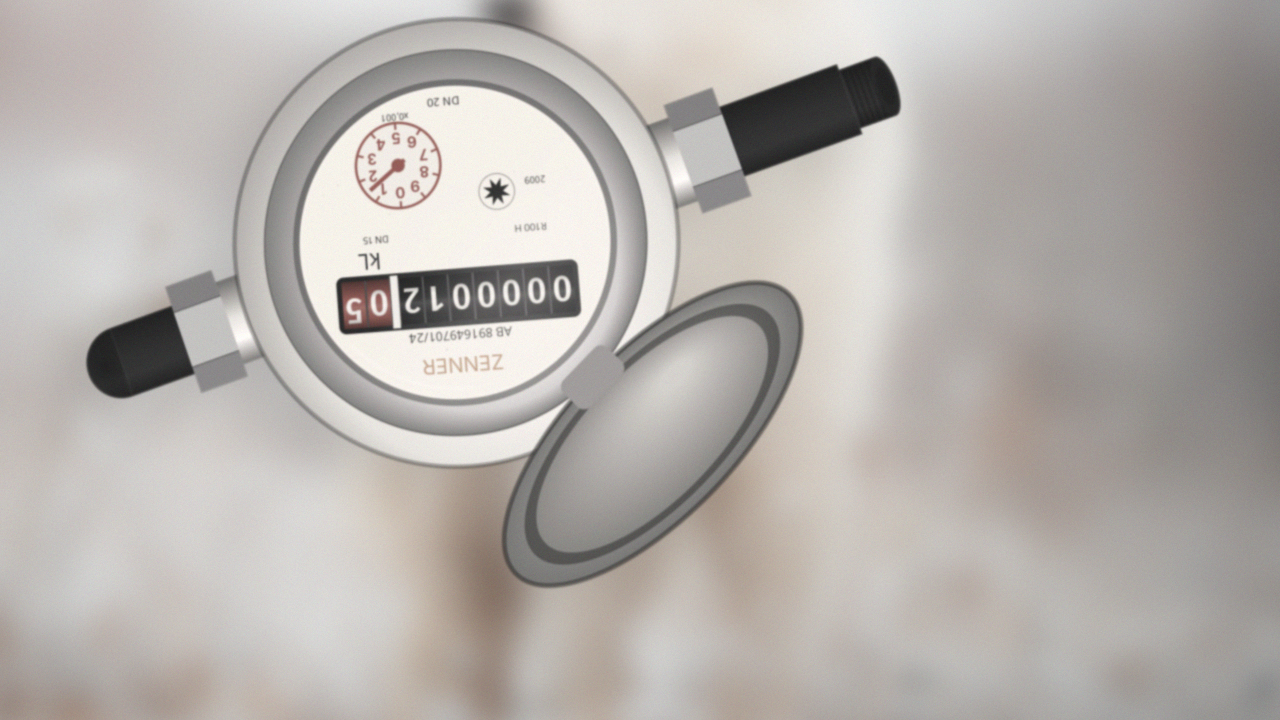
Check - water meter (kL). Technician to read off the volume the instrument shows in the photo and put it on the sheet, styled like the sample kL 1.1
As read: kL 12.051
